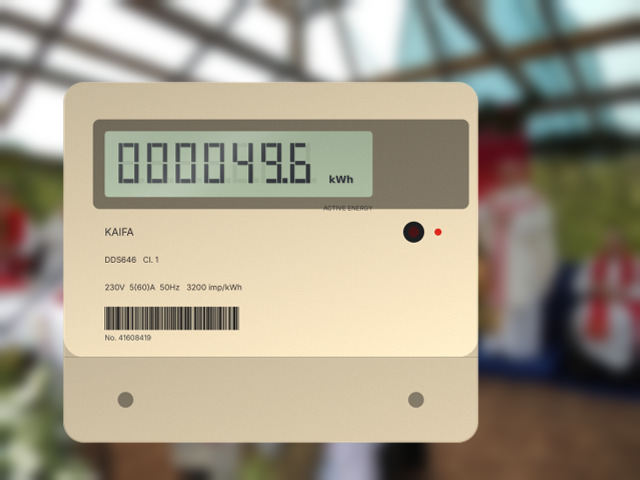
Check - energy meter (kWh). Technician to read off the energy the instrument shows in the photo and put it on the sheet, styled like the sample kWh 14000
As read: kWh 49.6
